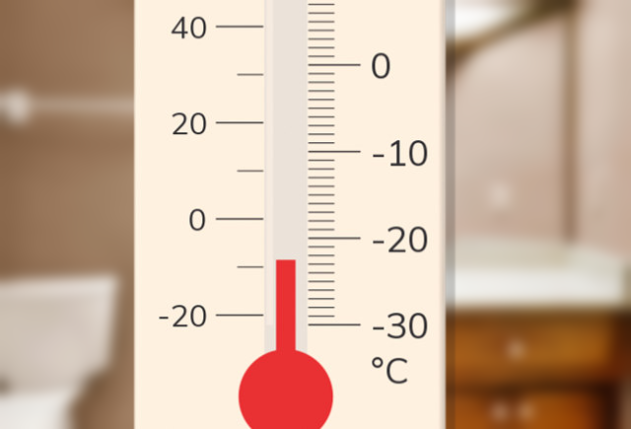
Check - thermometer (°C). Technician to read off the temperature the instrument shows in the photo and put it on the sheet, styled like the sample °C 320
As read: °C -22.5
